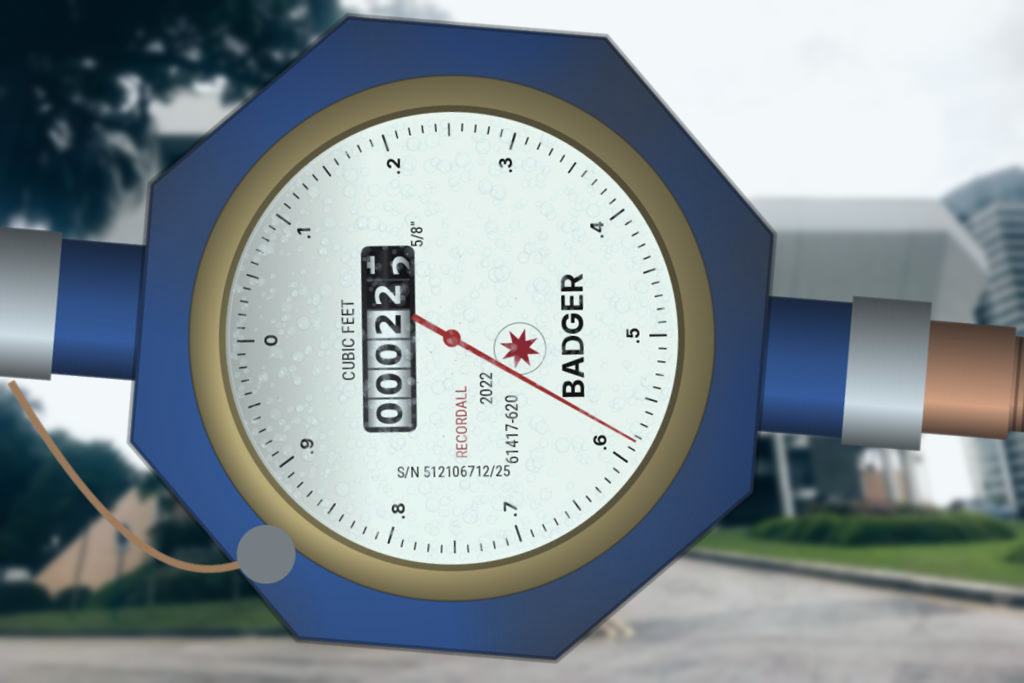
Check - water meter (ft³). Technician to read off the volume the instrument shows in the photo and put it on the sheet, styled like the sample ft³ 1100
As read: ft³ 221.58
